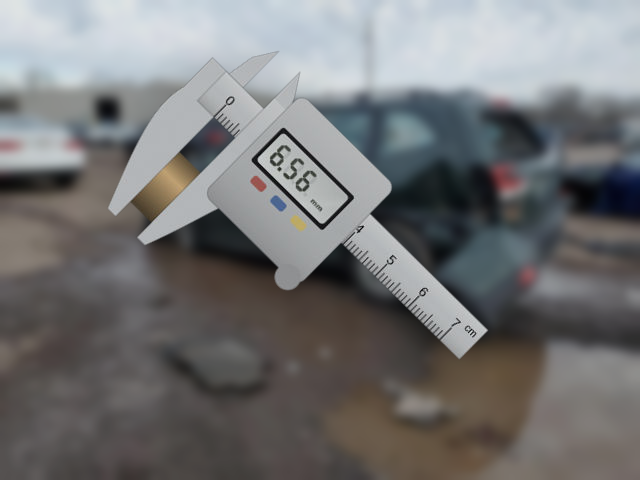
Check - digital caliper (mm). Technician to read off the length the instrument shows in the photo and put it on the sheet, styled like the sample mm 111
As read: mm 6.56
